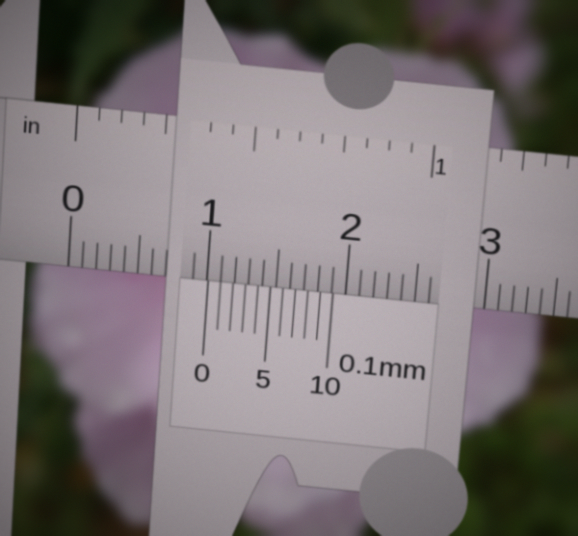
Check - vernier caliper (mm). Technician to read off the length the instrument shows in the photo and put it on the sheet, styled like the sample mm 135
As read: mm 10.1
